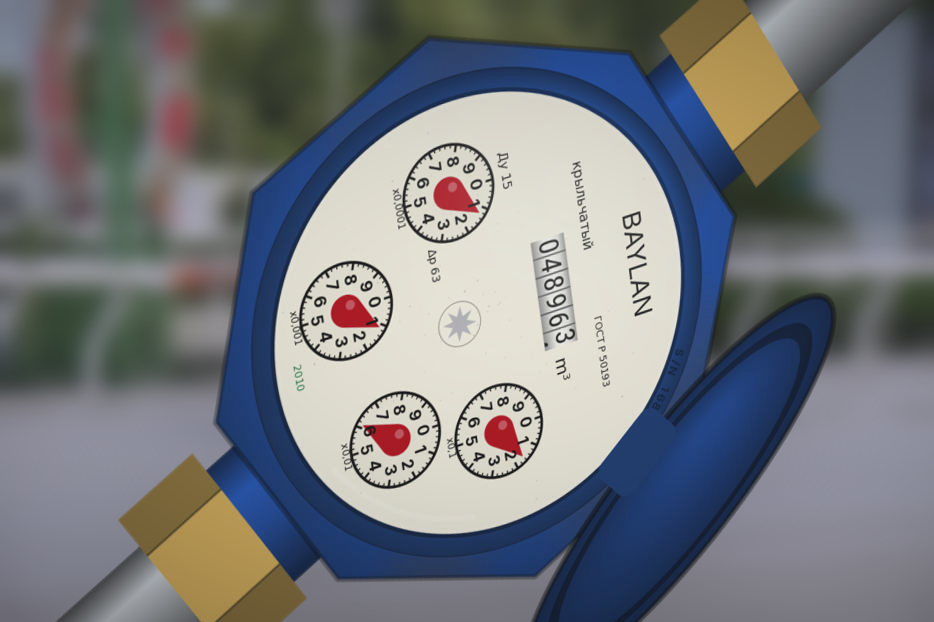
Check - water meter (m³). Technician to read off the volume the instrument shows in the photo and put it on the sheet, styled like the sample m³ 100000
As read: m³ 48963.1611
